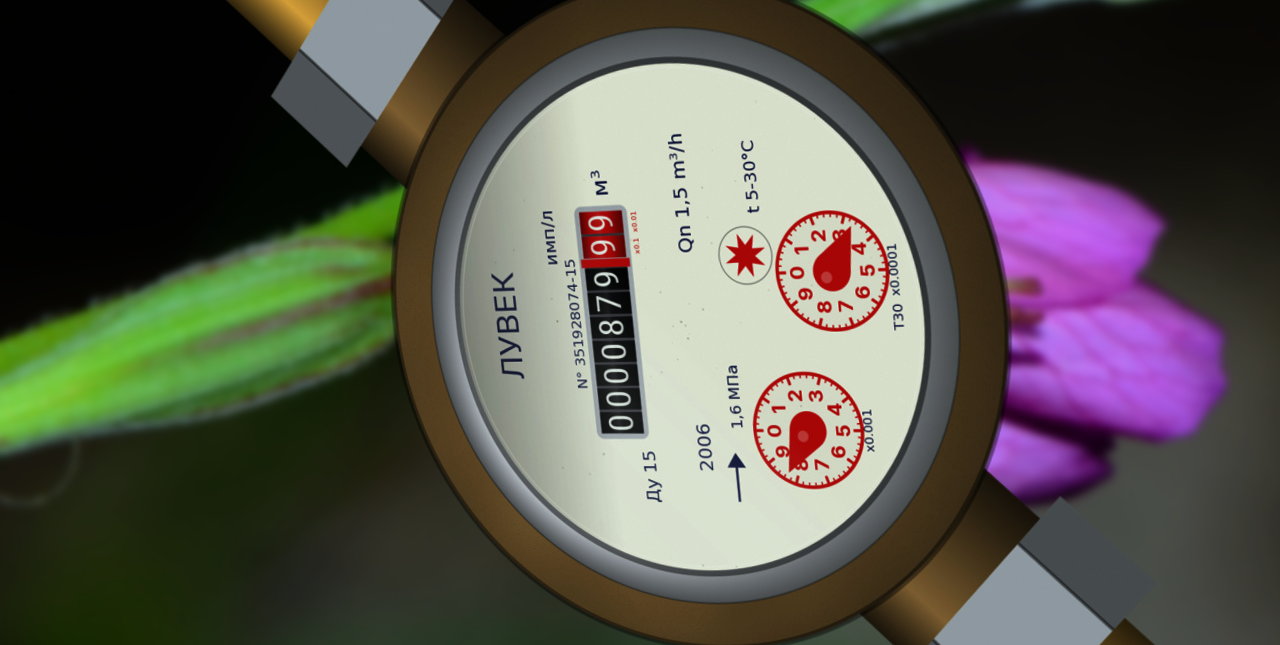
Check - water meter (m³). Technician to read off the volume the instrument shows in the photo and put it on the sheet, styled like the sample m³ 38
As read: m³ 879.9983
